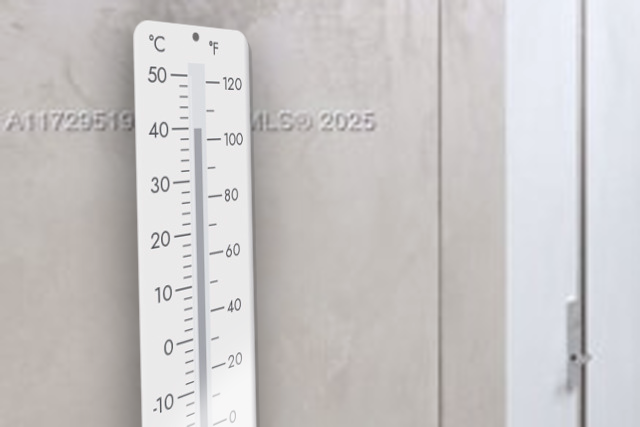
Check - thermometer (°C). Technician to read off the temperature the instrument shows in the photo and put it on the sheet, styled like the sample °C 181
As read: °C 40
